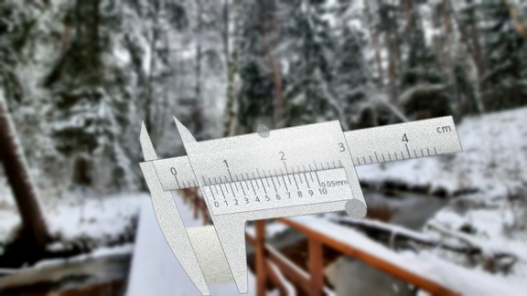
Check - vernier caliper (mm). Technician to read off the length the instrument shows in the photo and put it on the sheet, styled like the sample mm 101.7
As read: mm 5.6
